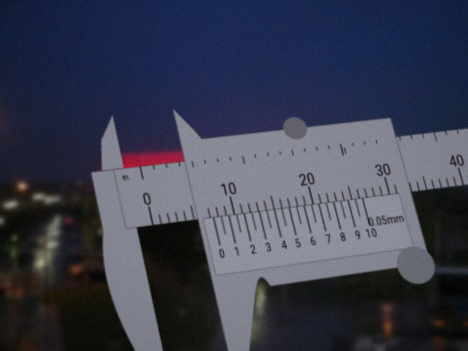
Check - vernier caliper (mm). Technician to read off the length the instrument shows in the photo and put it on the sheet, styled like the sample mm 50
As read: mm 7.4
